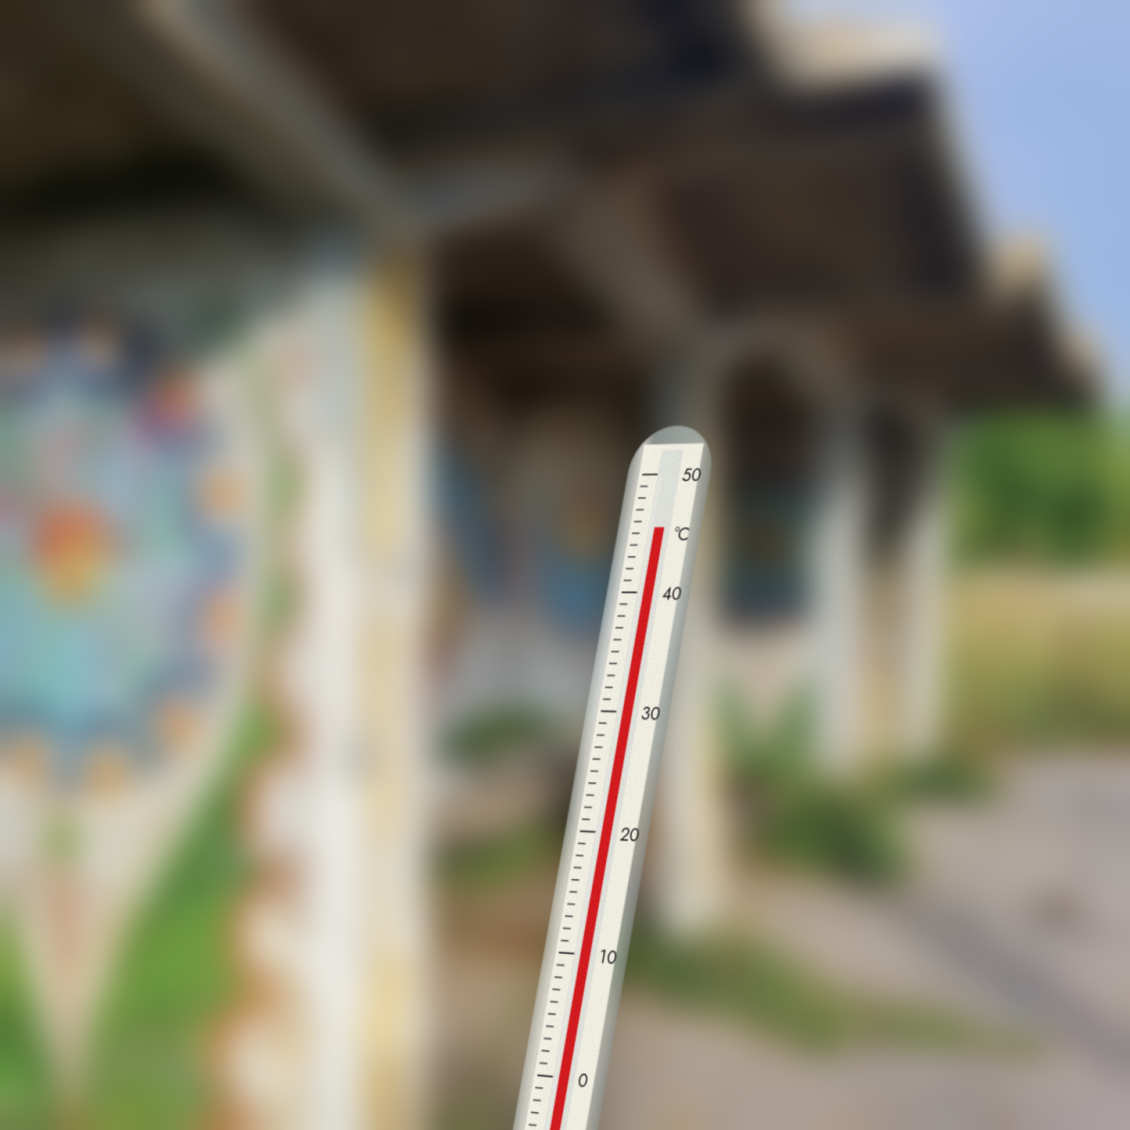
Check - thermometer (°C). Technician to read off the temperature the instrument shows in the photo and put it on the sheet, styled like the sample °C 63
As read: °C 45.5
